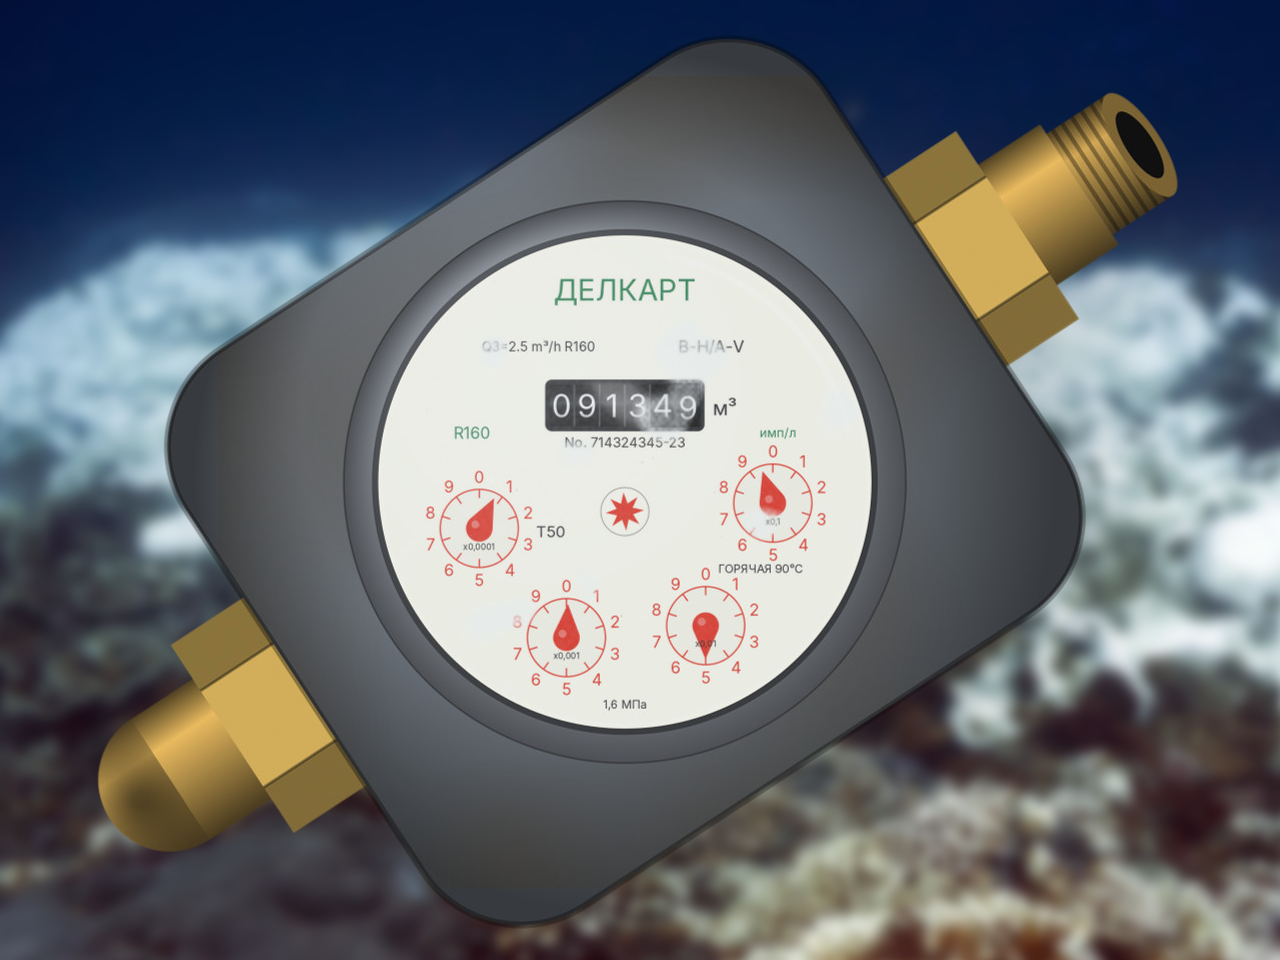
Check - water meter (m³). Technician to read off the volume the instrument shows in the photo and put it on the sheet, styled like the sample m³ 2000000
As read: m³ 91348.9500
